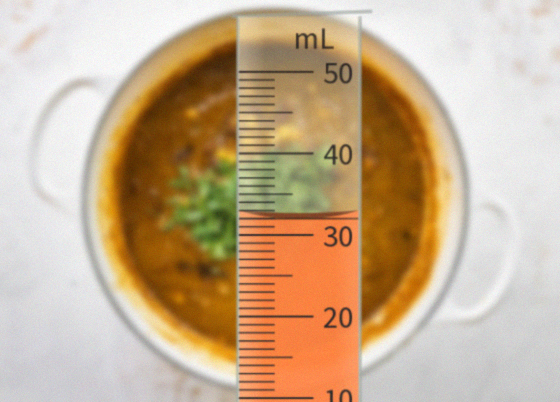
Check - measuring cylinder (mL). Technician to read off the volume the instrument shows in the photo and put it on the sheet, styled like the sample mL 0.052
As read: mL 32
